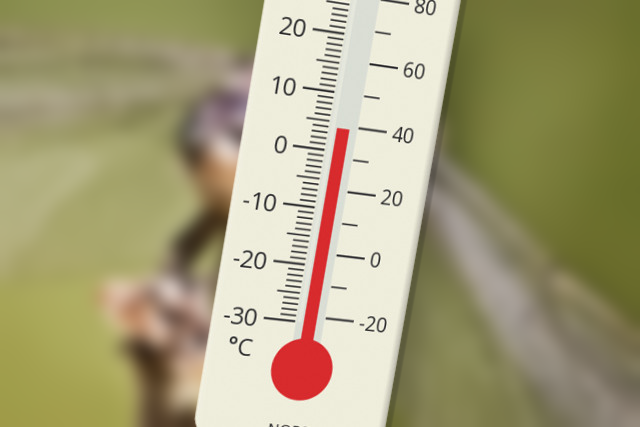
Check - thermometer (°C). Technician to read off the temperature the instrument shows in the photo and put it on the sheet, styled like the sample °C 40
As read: °C 4
